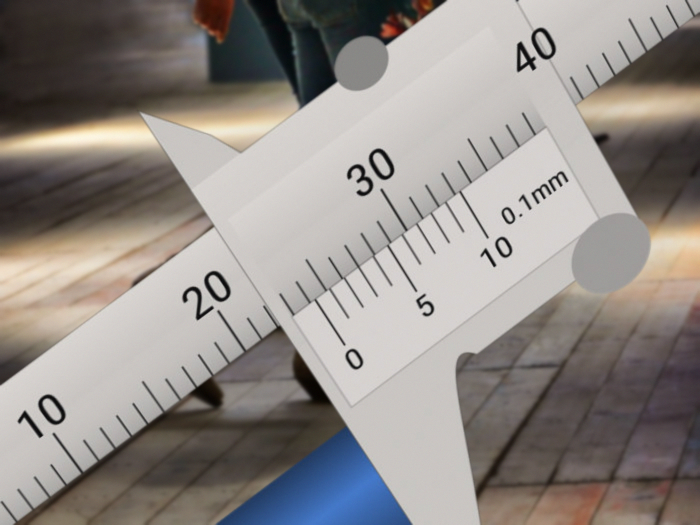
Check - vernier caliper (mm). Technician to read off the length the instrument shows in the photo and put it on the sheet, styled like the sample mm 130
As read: mm 24.3
